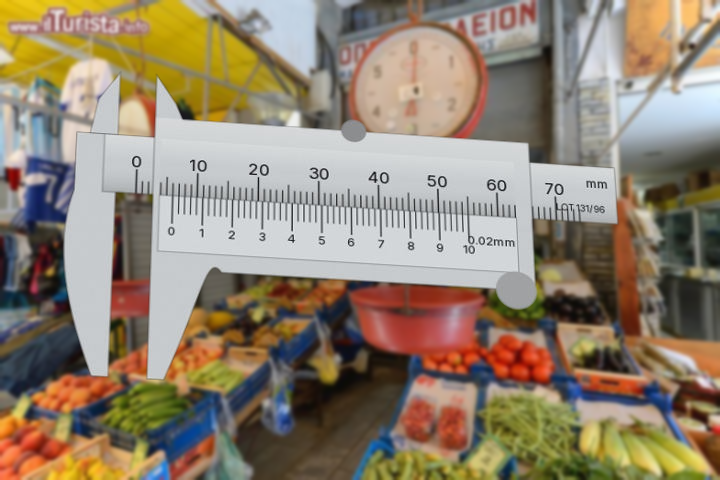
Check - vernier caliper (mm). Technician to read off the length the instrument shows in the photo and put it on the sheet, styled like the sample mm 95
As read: mm 6.0
